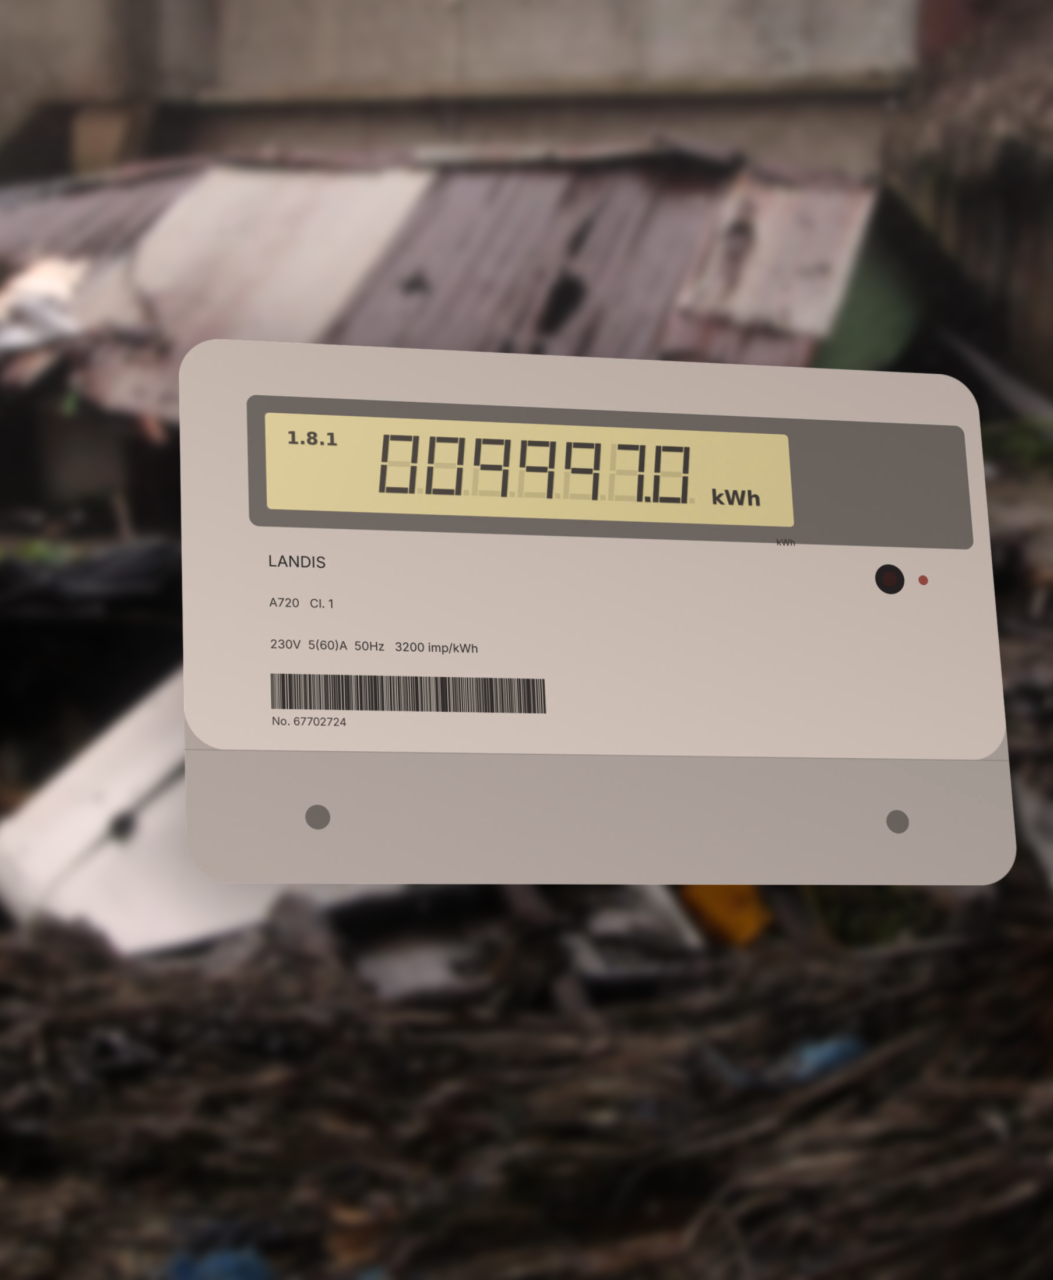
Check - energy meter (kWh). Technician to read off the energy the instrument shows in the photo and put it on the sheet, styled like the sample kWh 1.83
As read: kWh 9997.0
